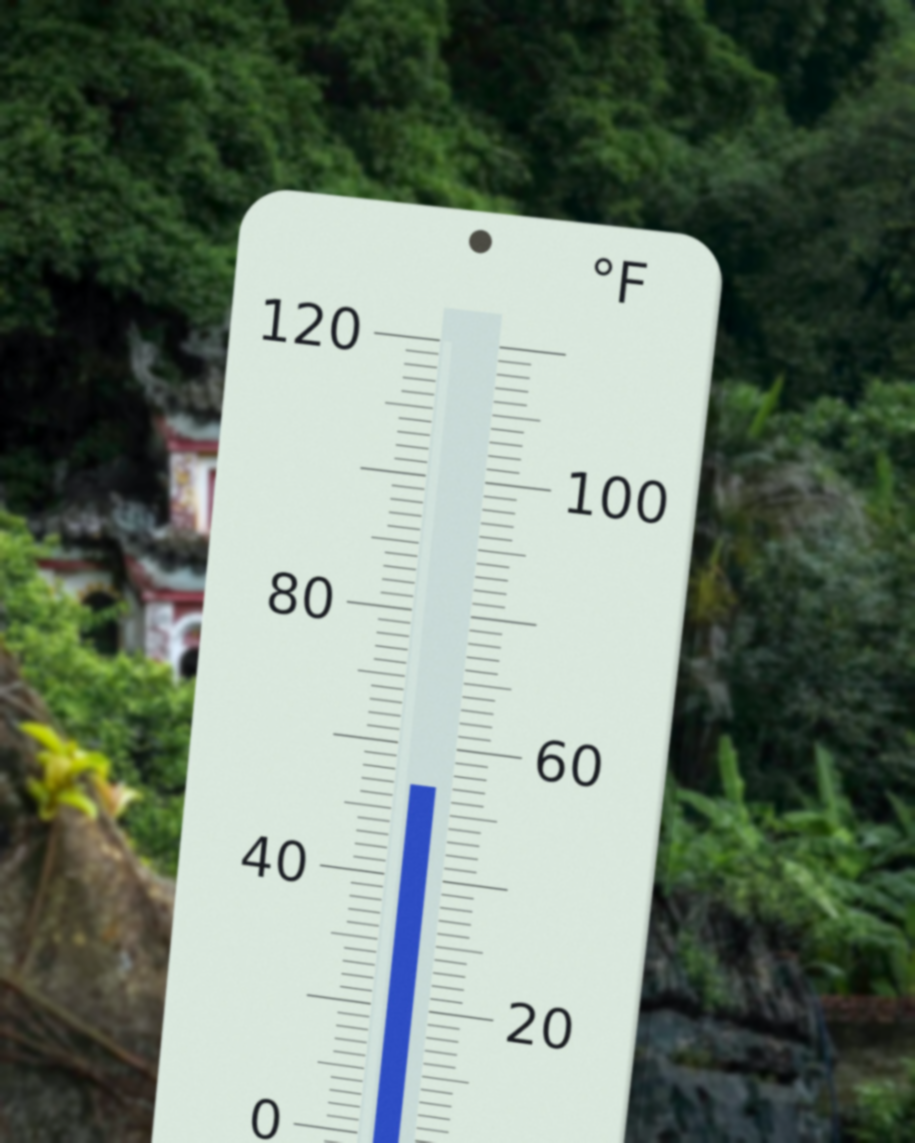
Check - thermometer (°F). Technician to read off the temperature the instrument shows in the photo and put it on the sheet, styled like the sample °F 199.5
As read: °F 54
